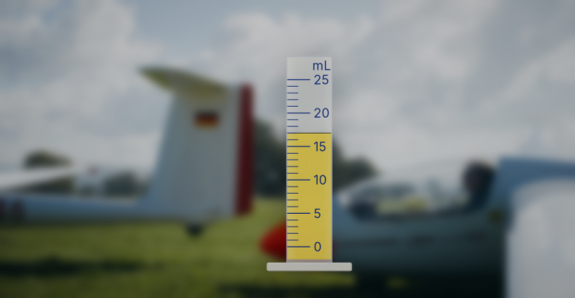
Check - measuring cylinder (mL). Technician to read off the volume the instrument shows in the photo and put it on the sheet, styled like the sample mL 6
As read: mL 17
